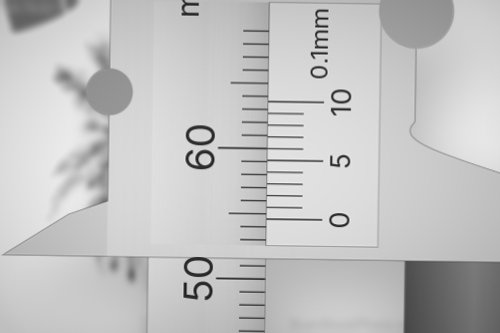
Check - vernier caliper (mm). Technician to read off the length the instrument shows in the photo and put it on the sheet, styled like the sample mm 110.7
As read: mm 54.6
